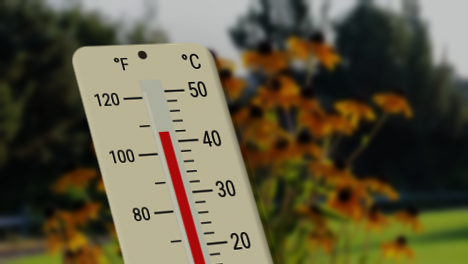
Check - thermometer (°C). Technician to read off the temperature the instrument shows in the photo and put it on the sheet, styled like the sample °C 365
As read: °C 42
